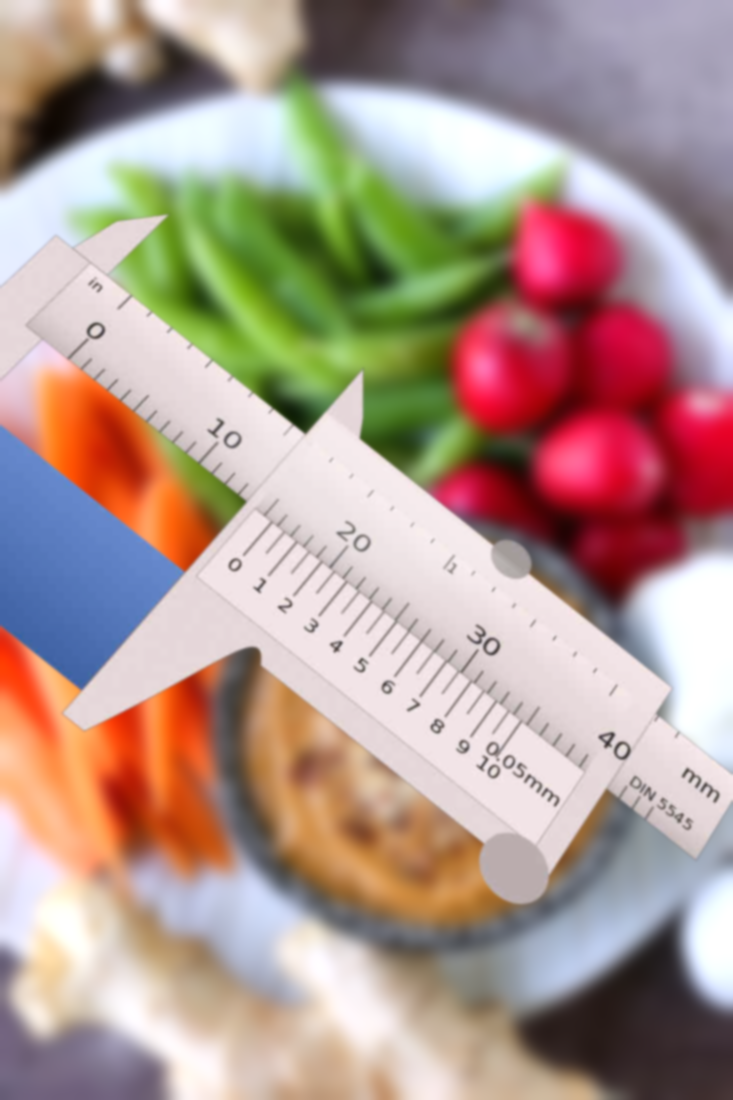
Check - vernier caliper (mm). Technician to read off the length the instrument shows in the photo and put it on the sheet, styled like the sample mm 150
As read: mm 15.6
